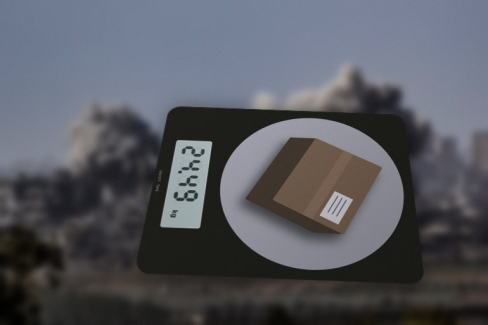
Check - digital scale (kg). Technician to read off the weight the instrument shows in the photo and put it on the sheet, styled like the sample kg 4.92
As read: kg 24.49
